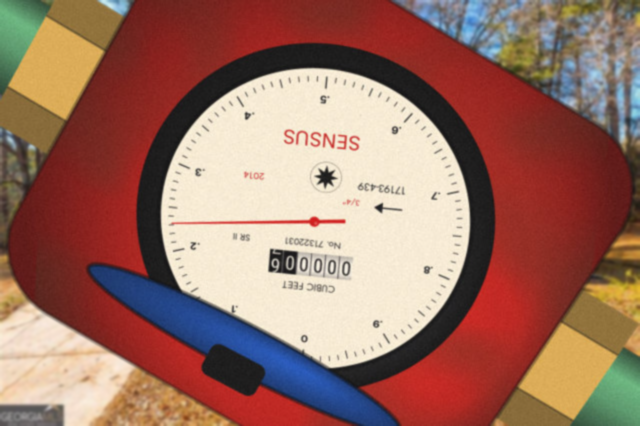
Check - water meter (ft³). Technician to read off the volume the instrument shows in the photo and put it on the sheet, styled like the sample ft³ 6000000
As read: ft³ 6.23
